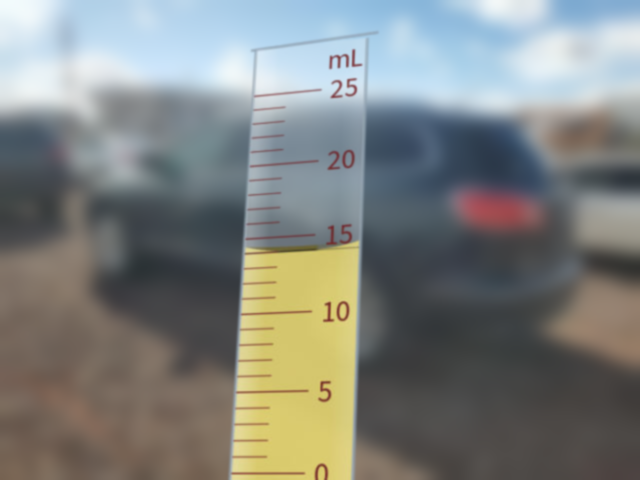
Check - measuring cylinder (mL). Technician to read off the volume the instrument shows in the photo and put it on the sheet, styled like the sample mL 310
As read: mL 14
